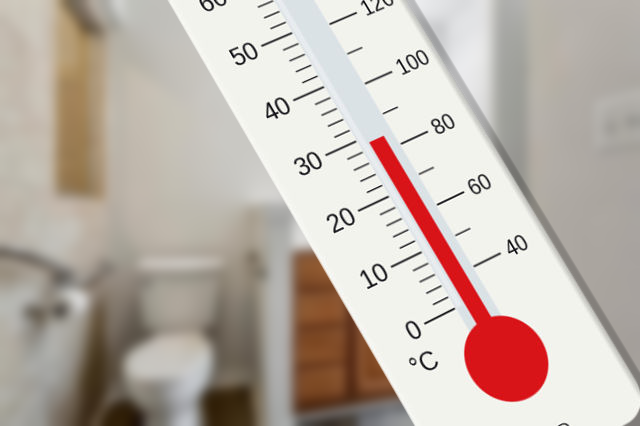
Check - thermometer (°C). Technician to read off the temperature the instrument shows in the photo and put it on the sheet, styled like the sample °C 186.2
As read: °C 29
